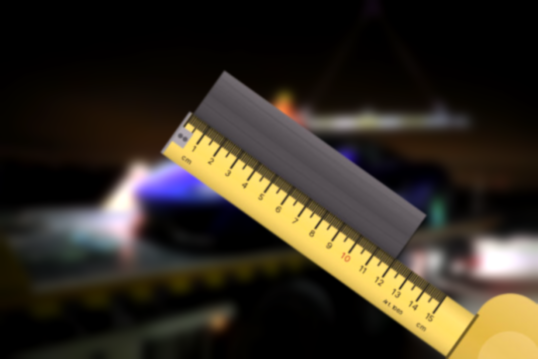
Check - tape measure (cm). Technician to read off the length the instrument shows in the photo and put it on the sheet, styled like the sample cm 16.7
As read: cm 12
